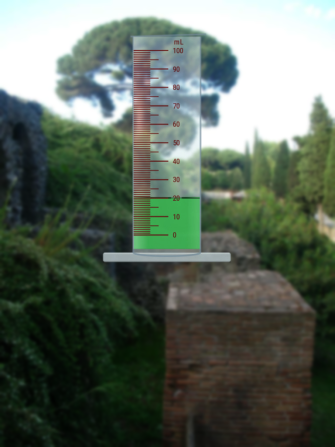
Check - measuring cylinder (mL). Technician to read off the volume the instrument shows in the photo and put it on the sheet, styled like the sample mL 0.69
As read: mL 20
